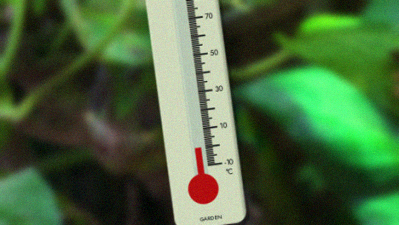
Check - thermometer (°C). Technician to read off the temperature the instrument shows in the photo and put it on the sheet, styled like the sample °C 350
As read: °C 0
